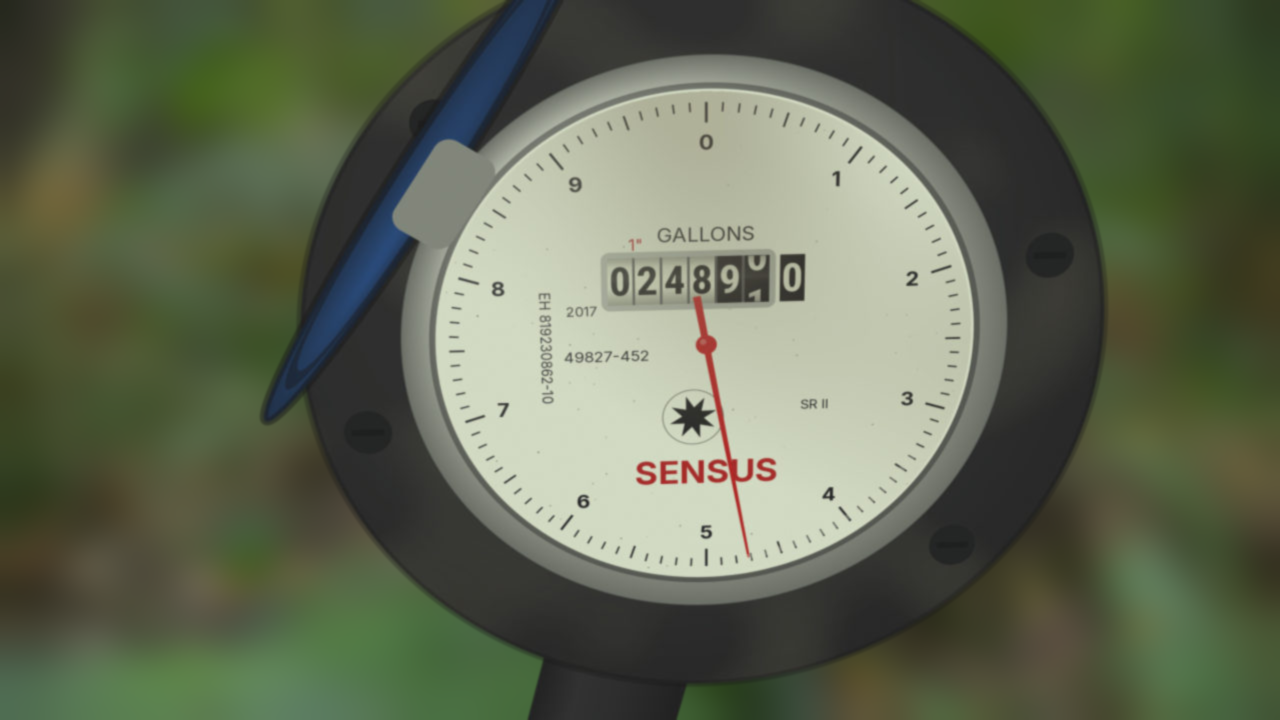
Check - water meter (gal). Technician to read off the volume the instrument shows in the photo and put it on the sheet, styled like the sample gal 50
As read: gal 248904.7
